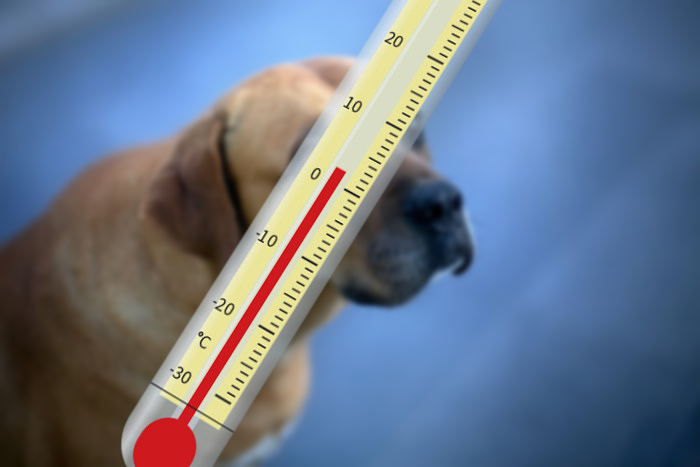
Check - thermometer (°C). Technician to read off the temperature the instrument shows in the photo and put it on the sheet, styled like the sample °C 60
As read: °C 2
